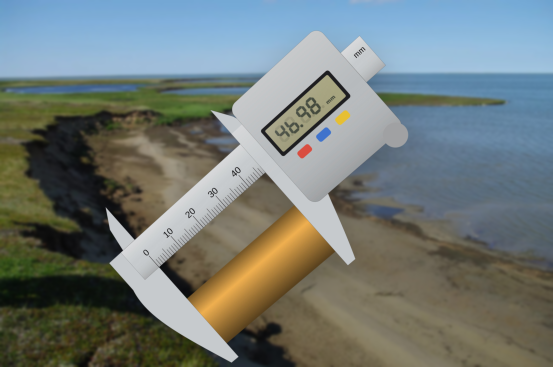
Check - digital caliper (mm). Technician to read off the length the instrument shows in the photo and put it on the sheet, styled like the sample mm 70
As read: mm 46.98
